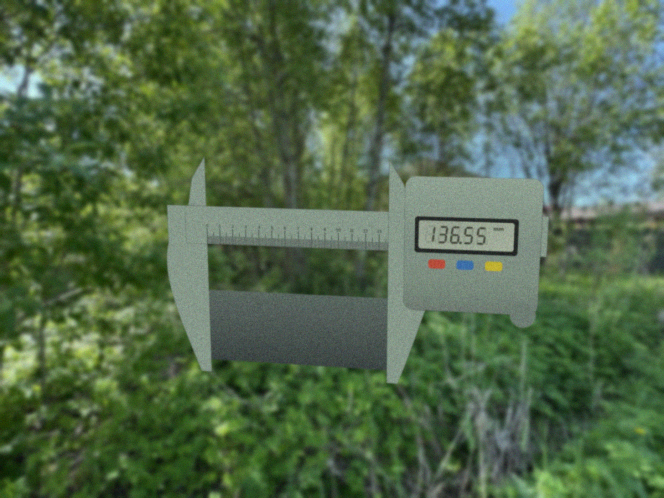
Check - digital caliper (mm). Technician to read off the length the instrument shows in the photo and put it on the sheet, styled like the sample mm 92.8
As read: mm 136.55
